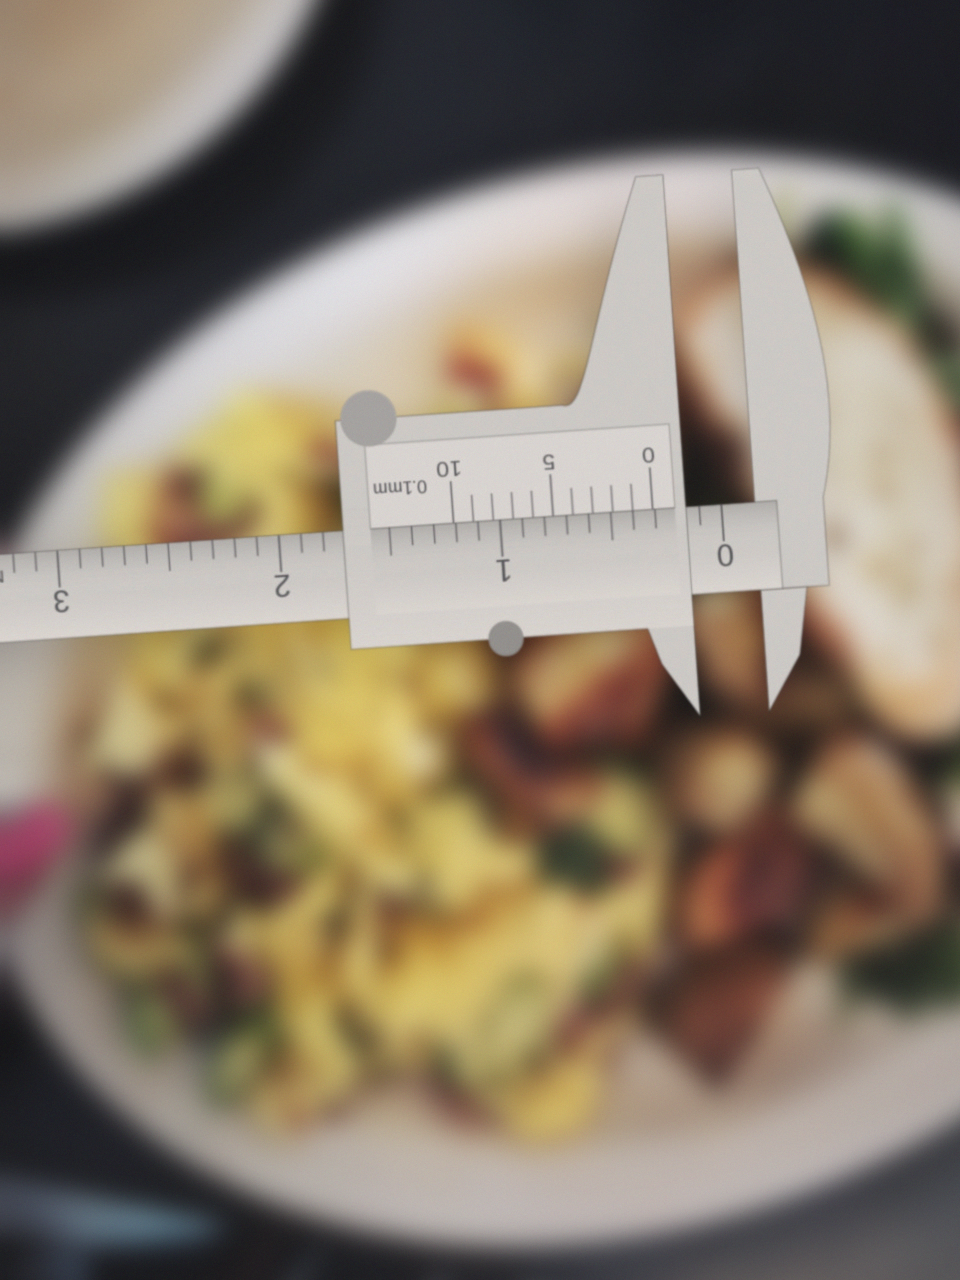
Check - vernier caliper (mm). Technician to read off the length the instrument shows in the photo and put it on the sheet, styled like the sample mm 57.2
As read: mm 3.1
